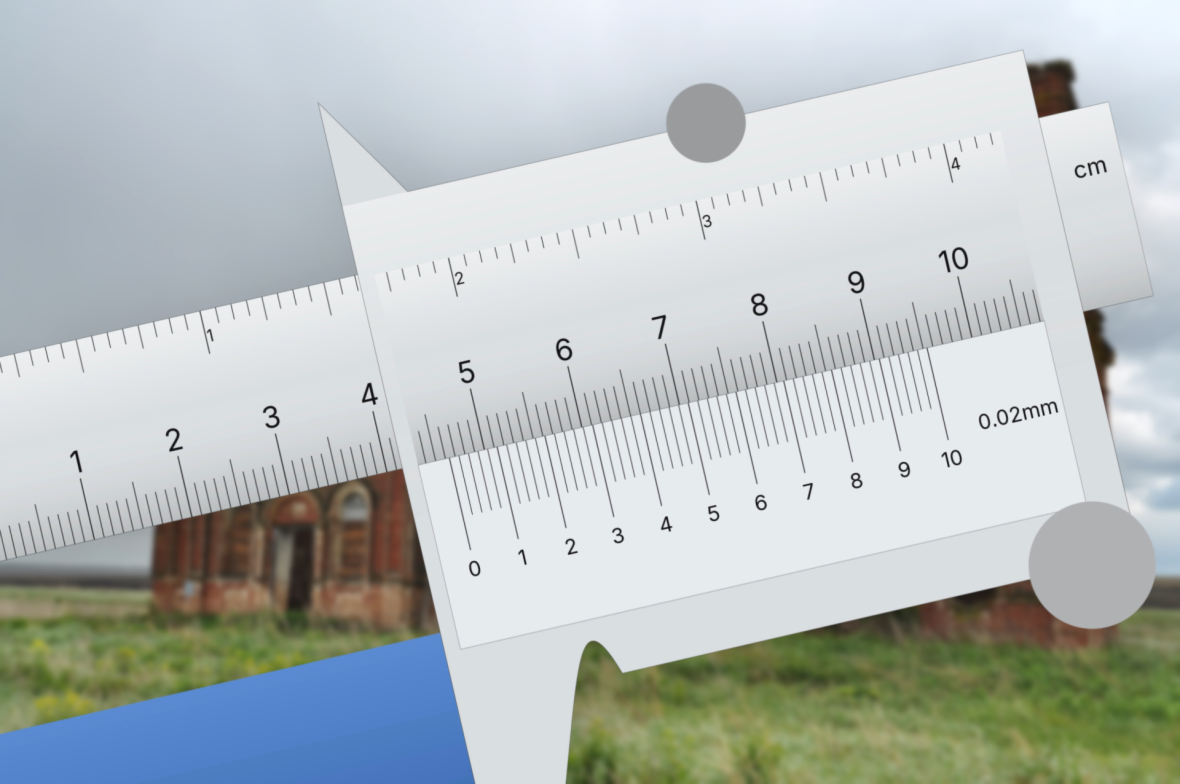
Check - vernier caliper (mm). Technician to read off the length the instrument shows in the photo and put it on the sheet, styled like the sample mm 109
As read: mm 46.4
